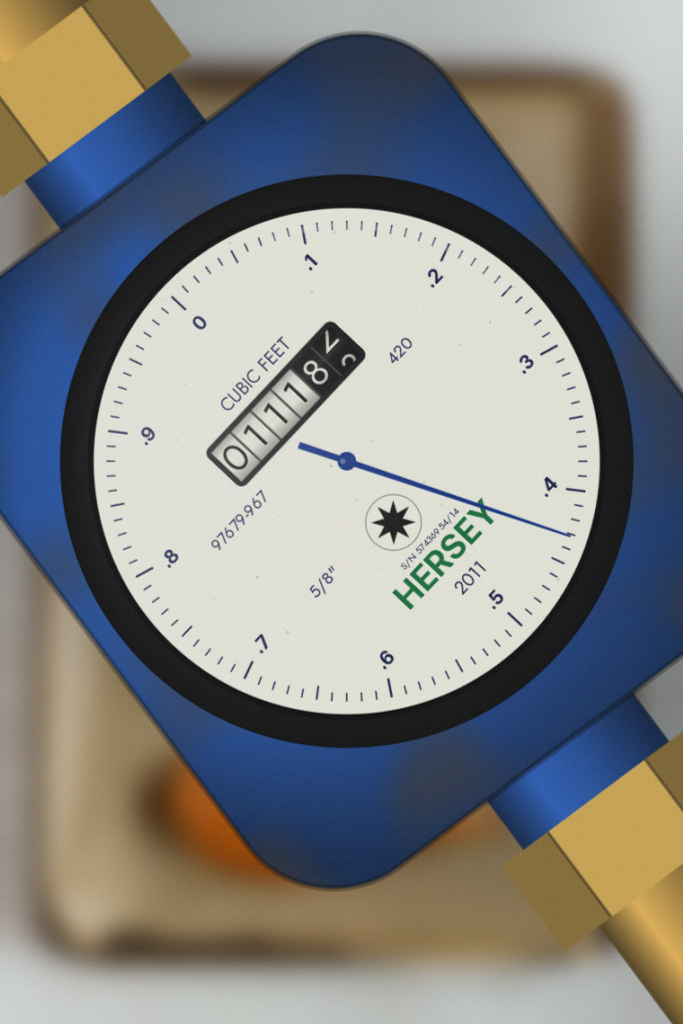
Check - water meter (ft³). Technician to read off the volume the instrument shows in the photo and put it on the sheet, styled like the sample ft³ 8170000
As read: ft³ 11182.43
